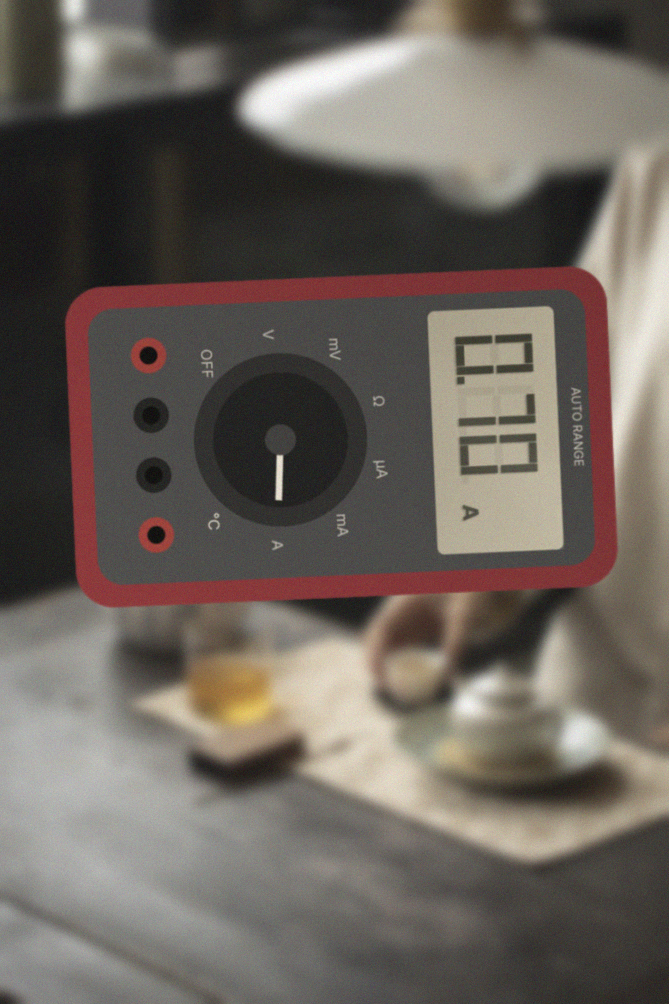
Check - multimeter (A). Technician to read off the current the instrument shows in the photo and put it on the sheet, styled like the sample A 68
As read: A 0.70
